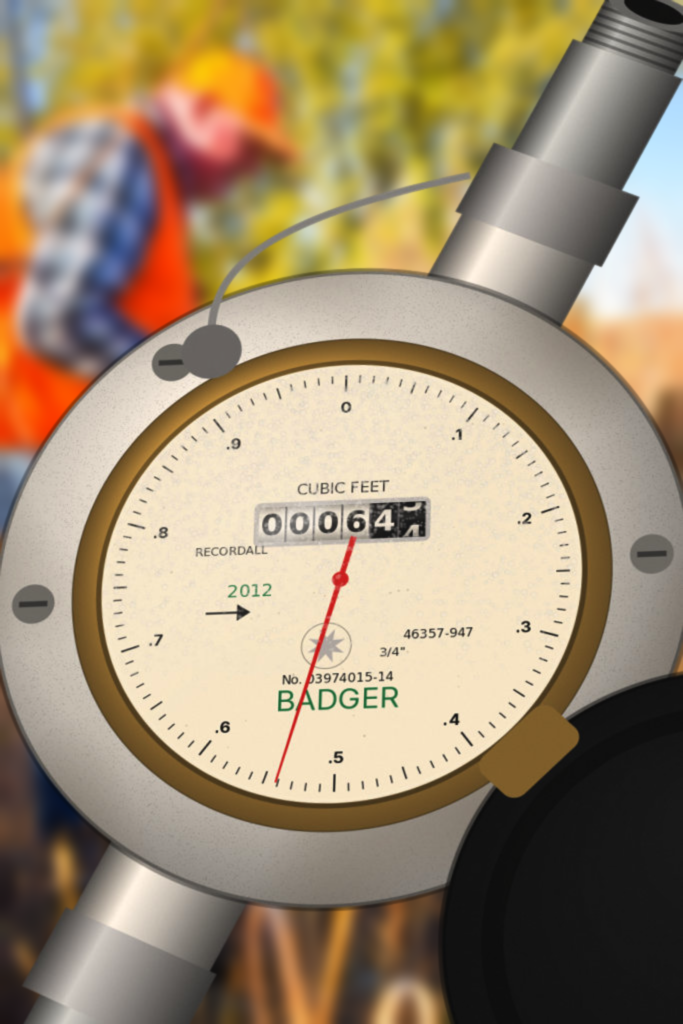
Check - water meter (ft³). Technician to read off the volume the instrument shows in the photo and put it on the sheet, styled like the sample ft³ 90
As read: ft³ 643.54
